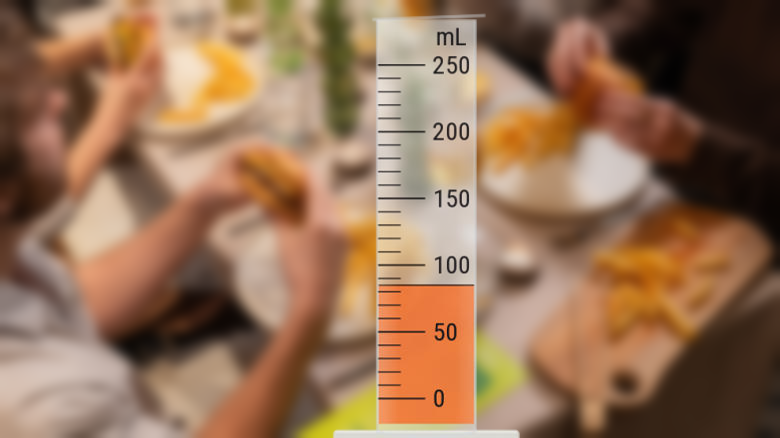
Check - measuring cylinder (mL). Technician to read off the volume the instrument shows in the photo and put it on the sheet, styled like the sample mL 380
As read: mL 85
